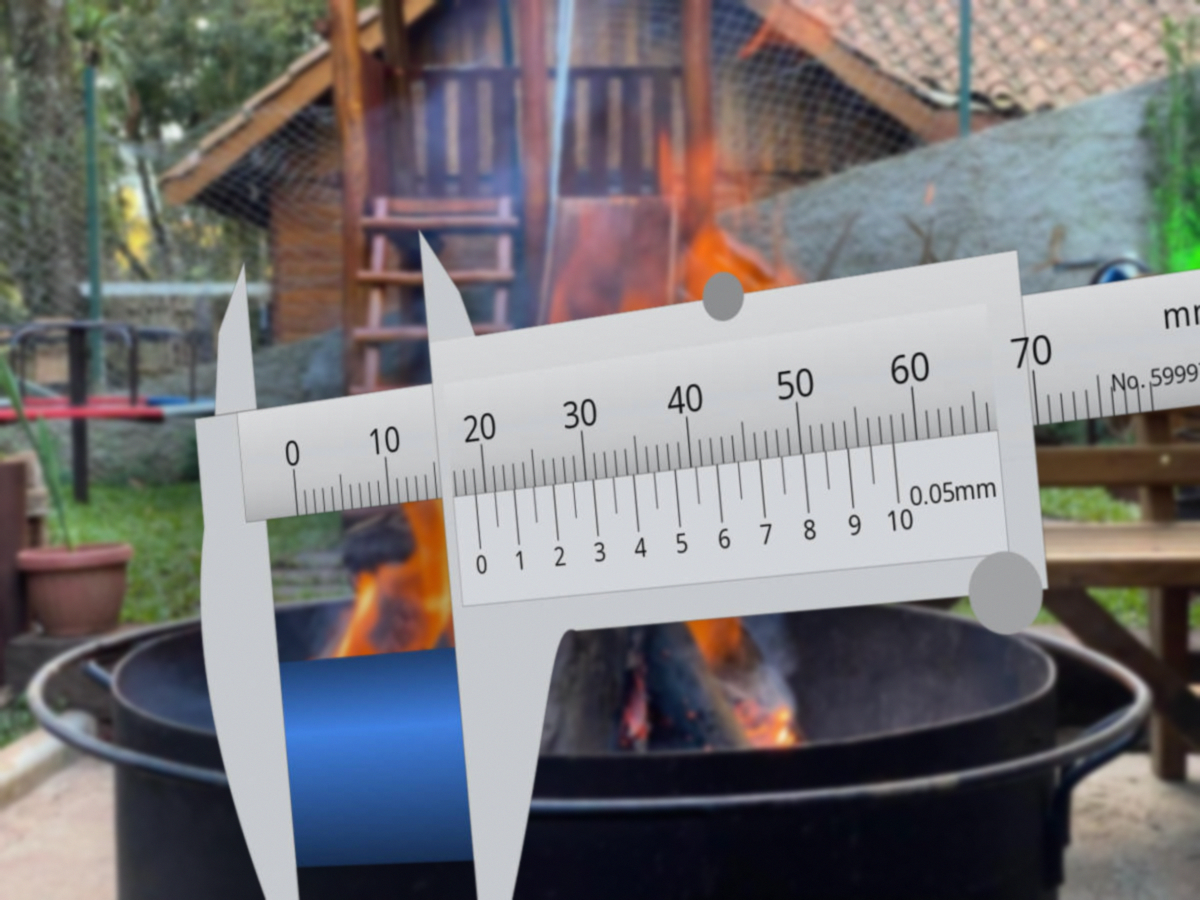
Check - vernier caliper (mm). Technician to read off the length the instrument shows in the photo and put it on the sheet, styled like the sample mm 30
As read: mm 19.0
